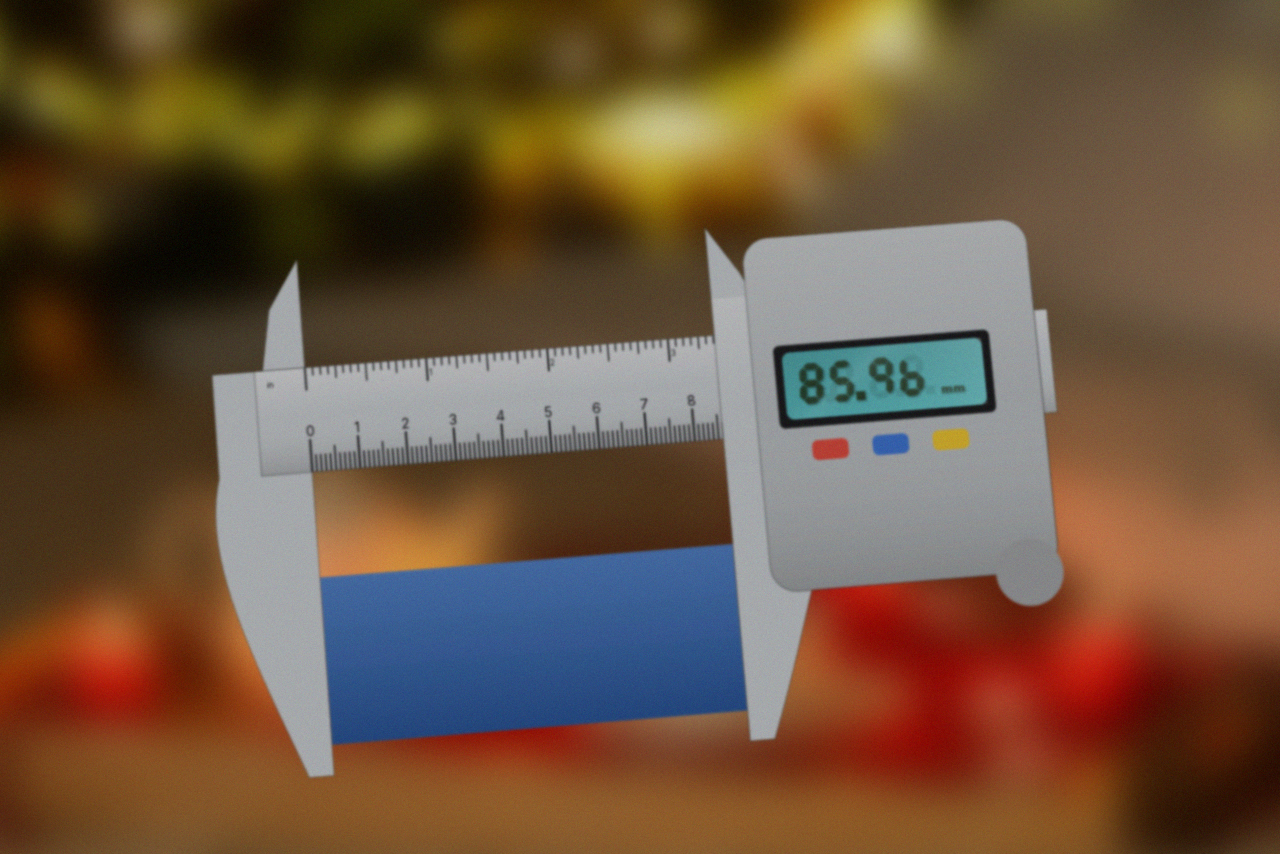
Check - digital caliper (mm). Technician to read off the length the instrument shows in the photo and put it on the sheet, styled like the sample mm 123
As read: mm 85.96
